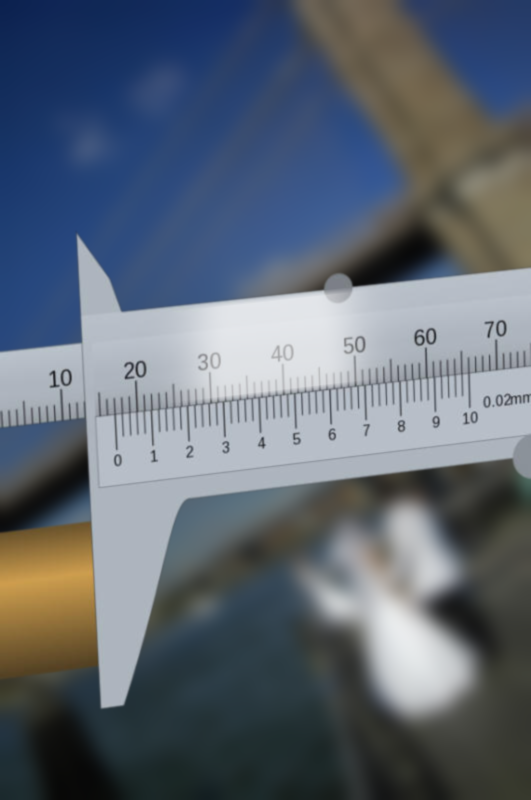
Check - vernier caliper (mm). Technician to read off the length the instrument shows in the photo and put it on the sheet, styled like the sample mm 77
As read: mm 17.0
